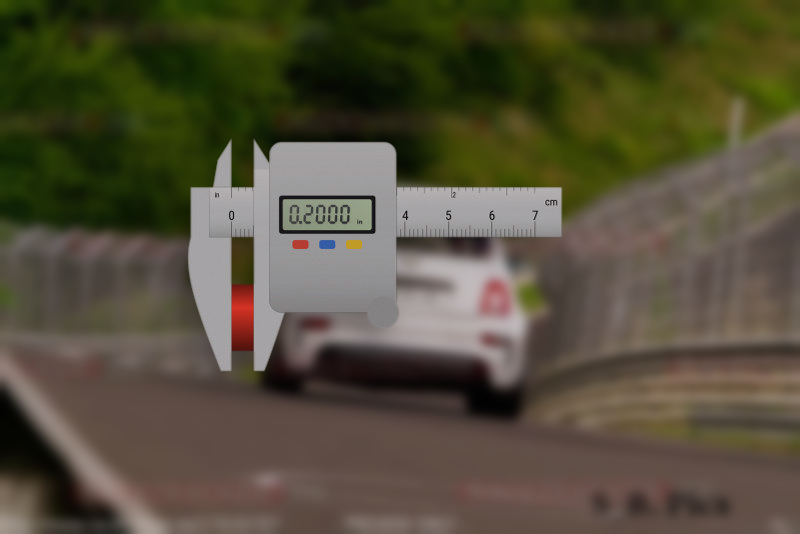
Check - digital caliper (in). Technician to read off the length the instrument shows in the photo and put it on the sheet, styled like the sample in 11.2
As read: in 0.2000
